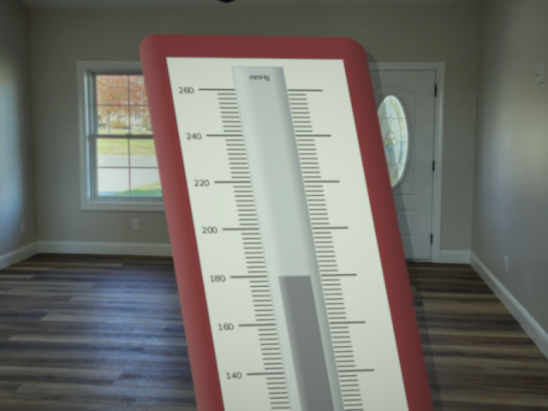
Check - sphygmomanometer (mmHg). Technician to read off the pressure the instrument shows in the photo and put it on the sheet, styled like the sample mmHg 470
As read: mmHg 180
